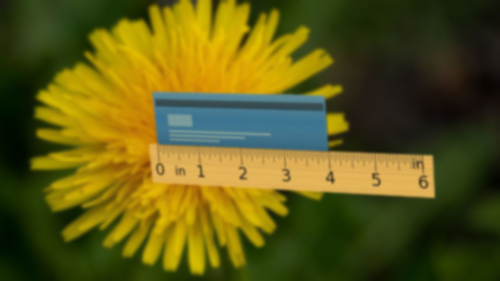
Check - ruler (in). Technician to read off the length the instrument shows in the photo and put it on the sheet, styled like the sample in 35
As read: in 4
